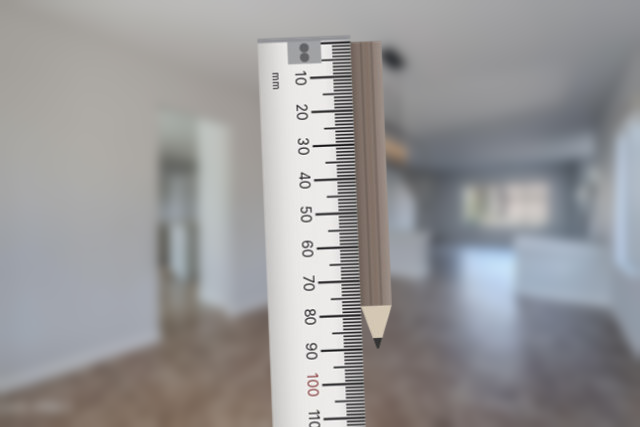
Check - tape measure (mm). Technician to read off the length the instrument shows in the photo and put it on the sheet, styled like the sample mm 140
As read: mm 90
